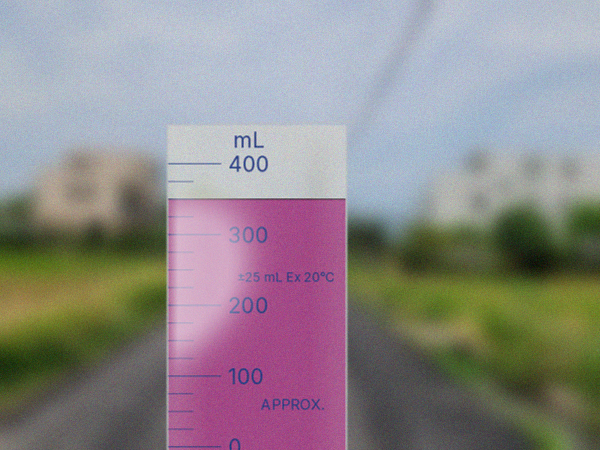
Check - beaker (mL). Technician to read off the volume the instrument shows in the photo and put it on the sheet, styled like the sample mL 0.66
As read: mL 350
